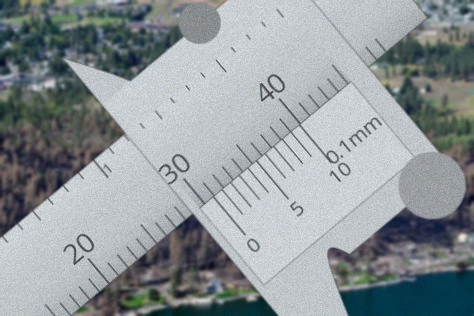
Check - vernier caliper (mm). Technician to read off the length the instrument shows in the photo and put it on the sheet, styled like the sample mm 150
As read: mm 30.9
